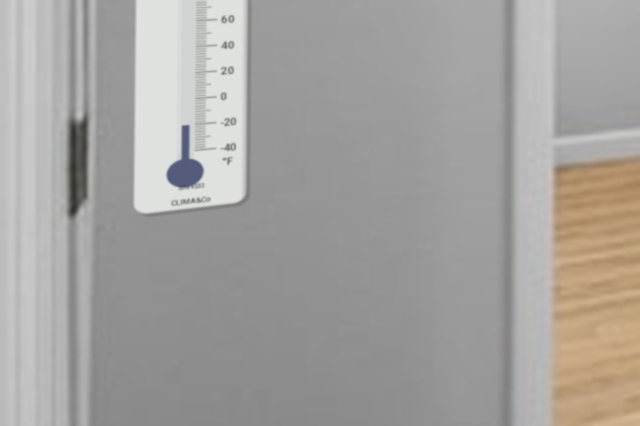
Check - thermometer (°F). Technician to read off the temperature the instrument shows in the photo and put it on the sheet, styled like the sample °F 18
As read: °F -20
